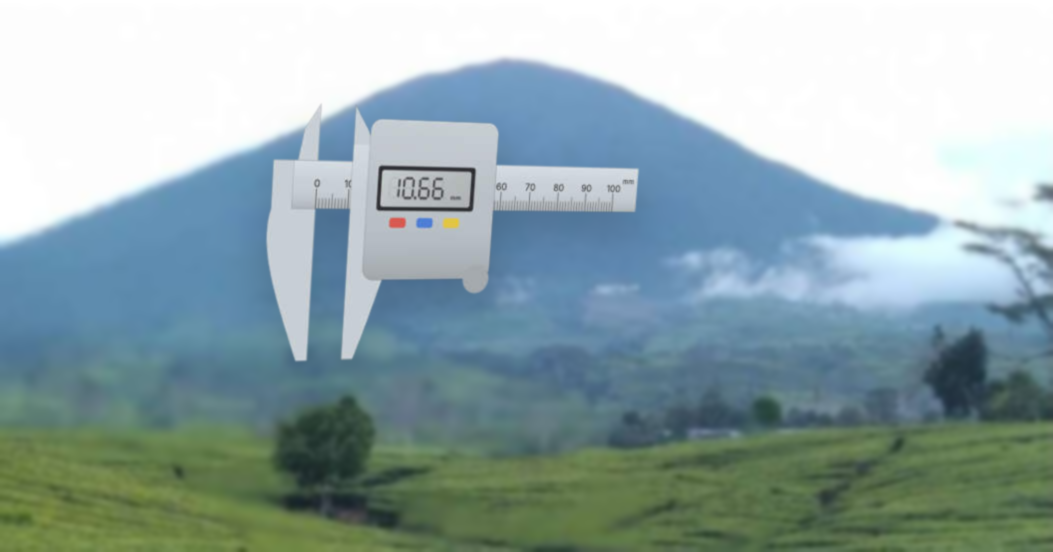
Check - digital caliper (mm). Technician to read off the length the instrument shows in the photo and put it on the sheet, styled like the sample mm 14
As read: mm 10.66
